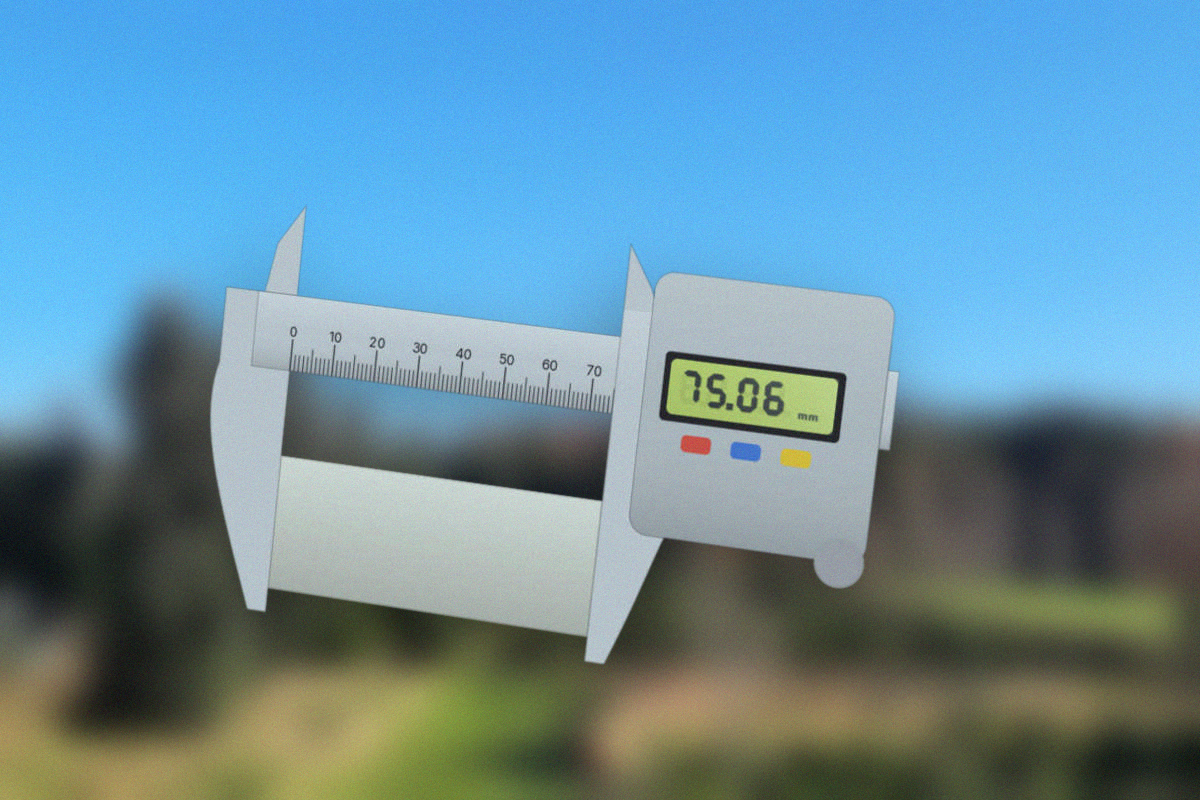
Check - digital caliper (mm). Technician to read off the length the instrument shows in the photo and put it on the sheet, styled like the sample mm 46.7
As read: mm 75.06
